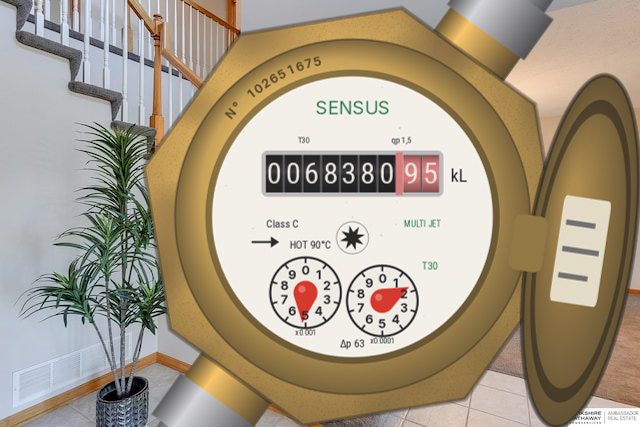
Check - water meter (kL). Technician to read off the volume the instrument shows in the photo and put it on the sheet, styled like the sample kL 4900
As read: kL 68380.9551
